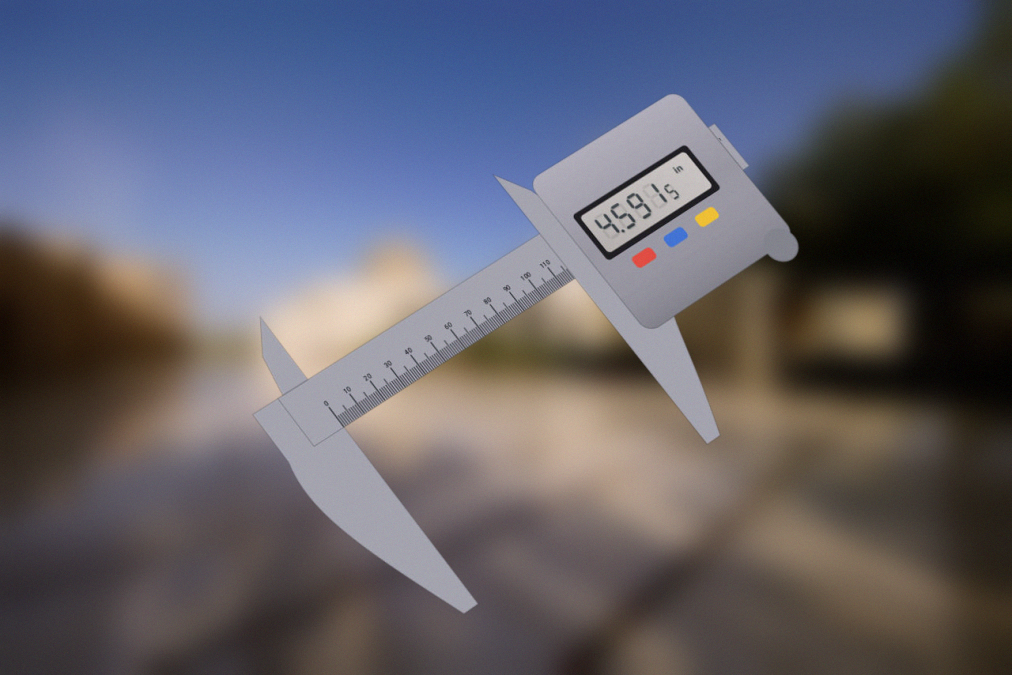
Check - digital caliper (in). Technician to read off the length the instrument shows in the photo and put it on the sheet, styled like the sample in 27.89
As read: in 4.5915
